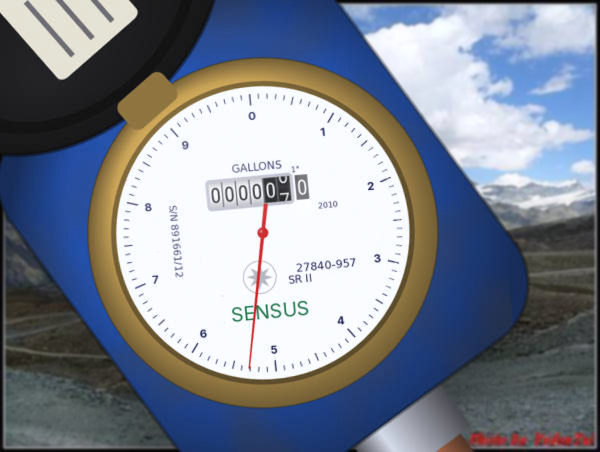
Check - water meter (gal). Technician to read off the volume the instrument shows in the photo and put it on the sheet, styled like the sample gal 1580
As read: gal 65.3
